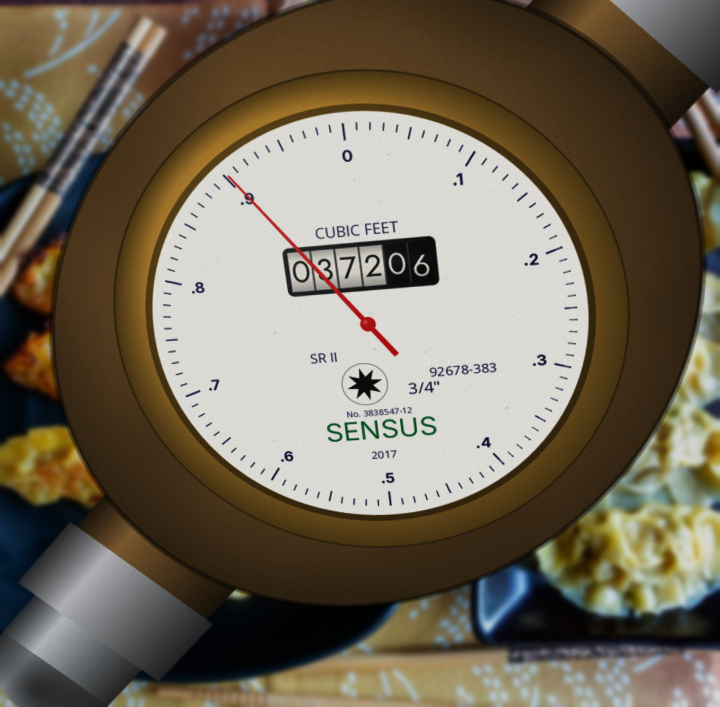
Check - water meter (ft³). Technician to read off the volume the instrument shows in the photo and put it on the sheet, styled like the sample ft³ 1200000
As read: ft³ 37205.90
